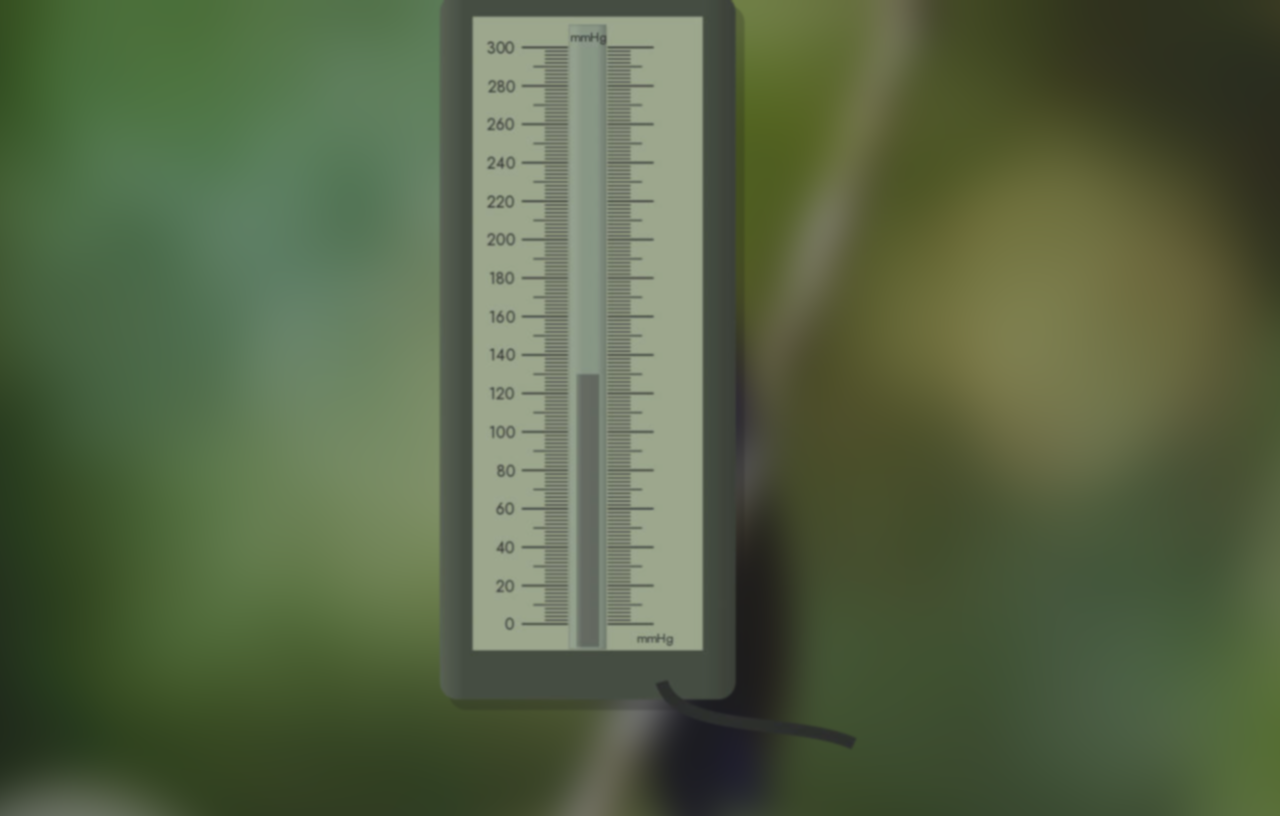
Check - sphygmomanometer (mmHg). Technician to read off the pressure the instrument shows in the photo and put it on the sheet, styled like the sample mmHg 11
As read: mmHg 130
